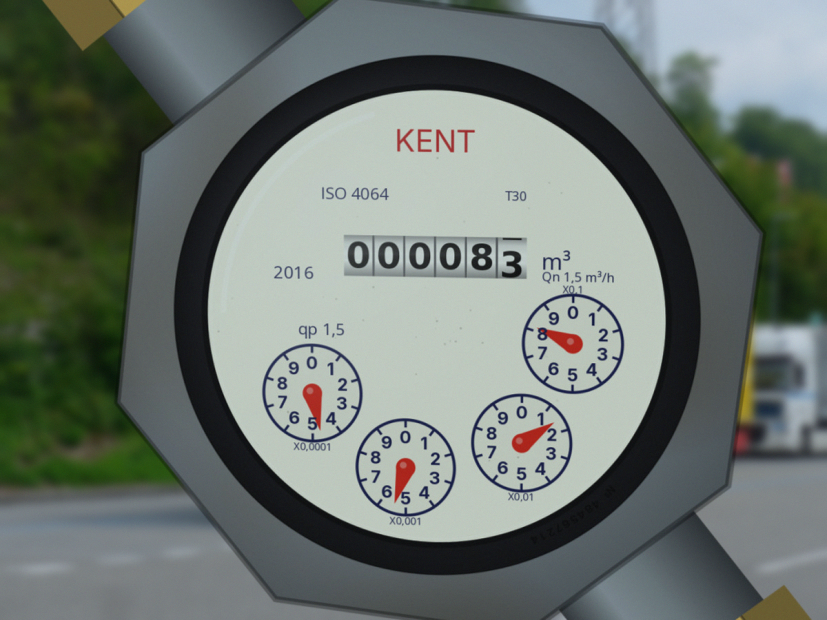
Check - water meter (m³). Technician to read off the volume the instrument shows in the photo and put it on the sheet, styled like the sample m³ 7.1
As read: m³ 82.8154
